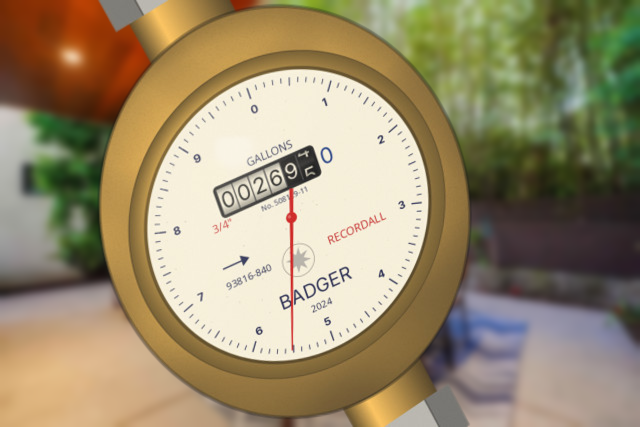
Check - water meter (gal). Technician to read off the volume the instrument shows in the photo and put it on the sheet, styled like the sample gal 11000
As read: gal 26945.5
